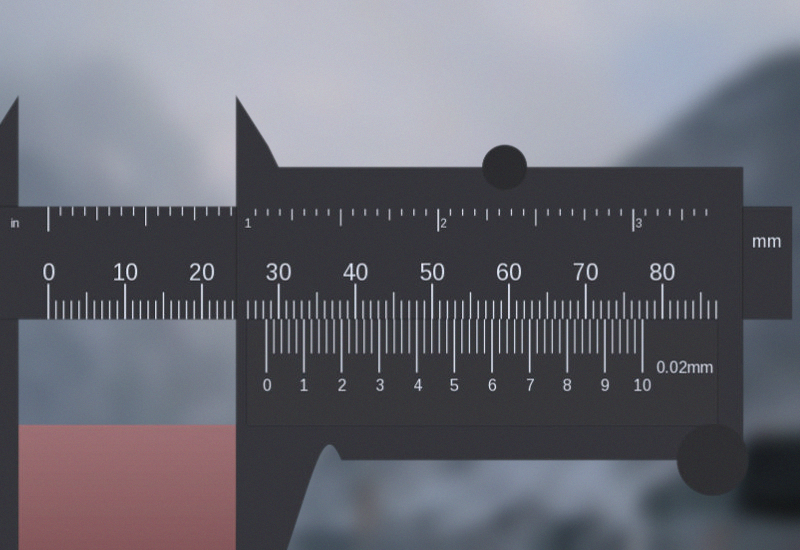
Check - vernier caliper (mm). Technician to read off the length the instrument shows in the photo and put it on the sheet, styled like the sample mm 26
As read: mm 28.4
